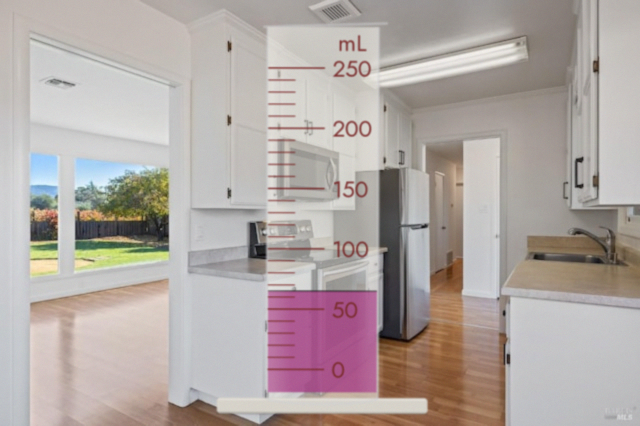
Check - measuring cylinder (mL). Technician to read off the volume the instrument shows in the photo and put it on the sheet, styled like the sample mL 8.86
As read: mL 65
